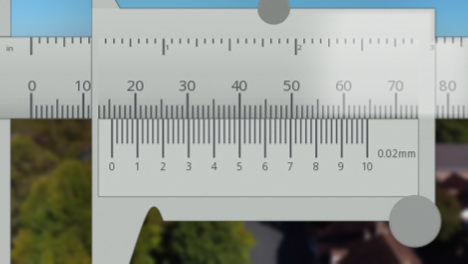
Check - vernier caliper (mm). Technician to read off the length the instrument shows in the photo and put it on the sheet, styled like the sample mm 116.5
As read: mm 15.5
